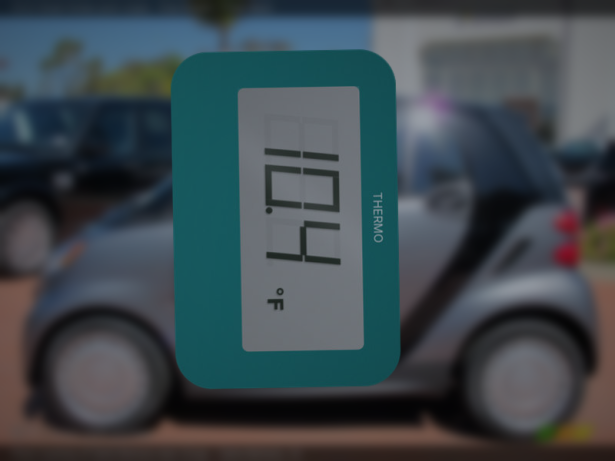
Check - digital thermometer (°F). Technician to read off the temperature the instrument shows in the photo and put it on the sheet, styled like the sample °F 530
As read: °F 10.4
